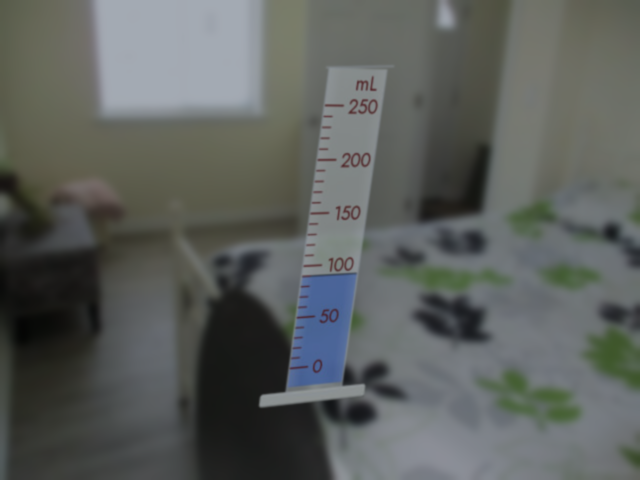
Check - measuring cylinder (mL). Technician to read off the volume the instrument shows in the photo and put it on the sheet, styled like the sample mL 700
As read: mL 90
